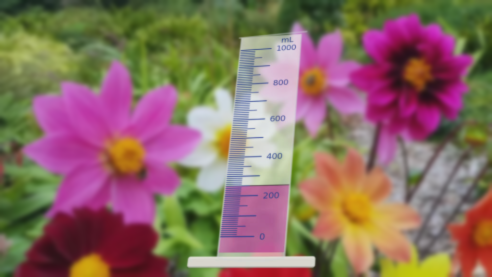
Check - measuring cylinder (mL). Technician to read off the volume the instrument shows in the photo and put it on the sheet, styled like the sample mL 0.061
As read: mL 250
